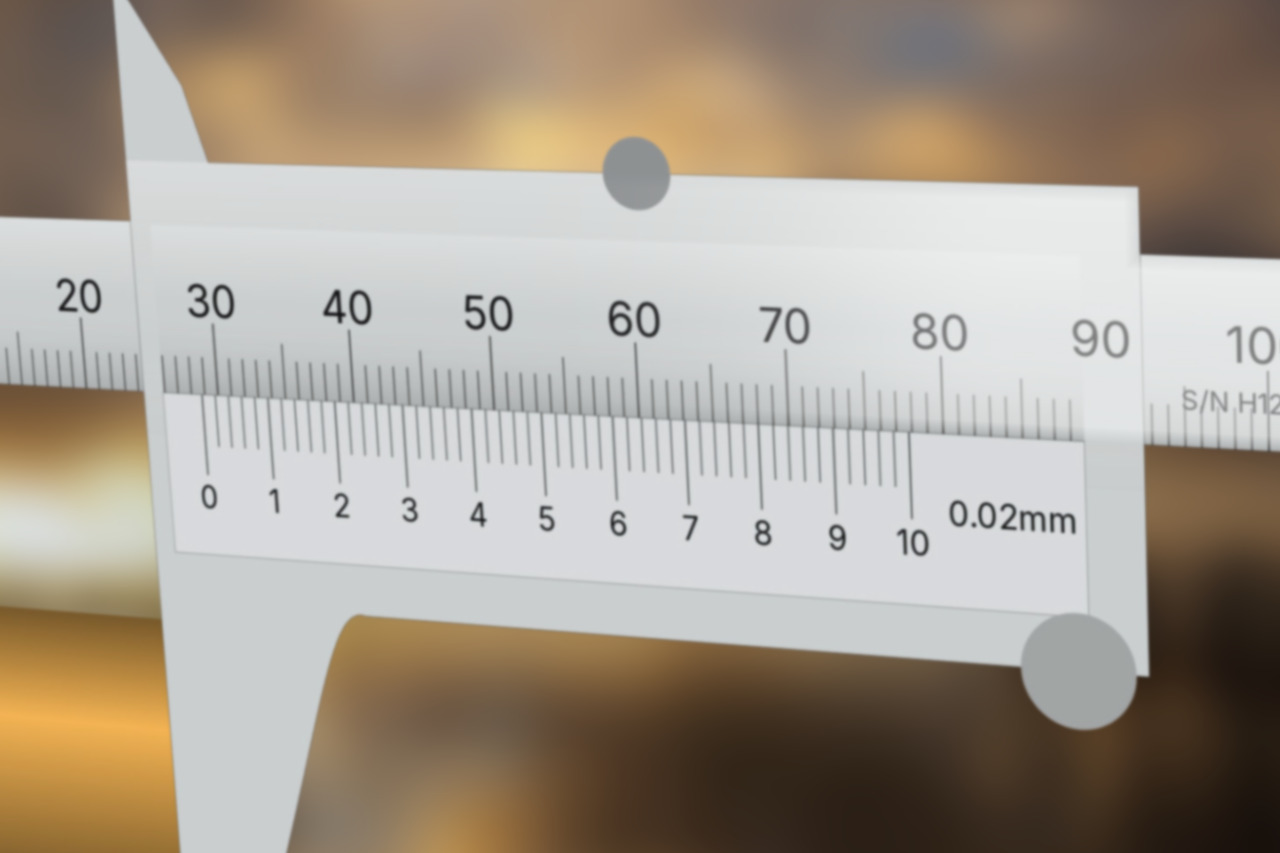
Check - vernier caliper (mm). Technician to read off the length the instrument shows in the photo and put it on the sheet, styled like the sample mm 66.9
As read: mm 28.8
